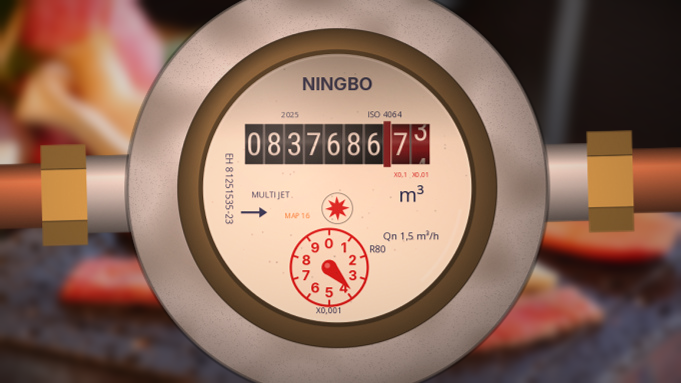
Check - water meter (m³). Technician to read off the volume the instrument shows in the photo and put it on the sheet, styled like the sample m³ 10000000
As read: m³ 837686.733
